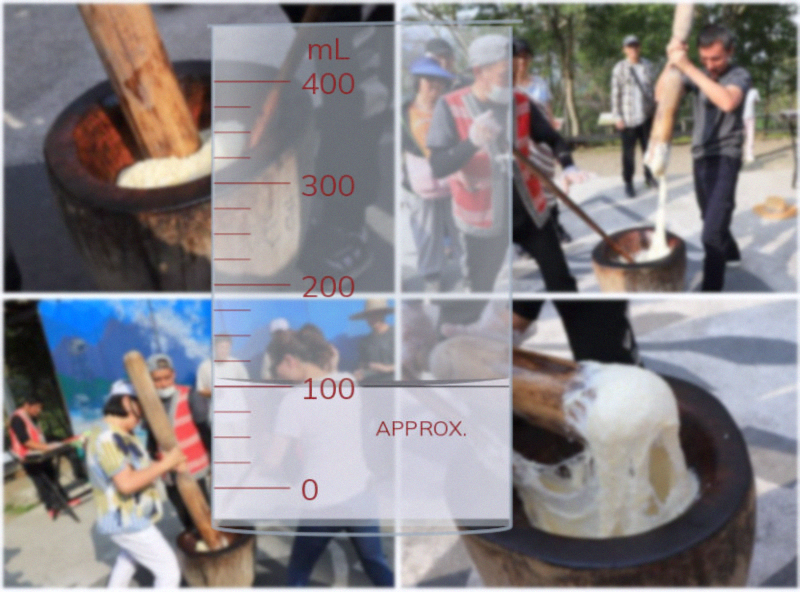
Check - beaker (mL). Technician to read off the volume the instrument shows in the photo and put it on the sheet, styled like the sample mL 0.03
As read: mL 100
